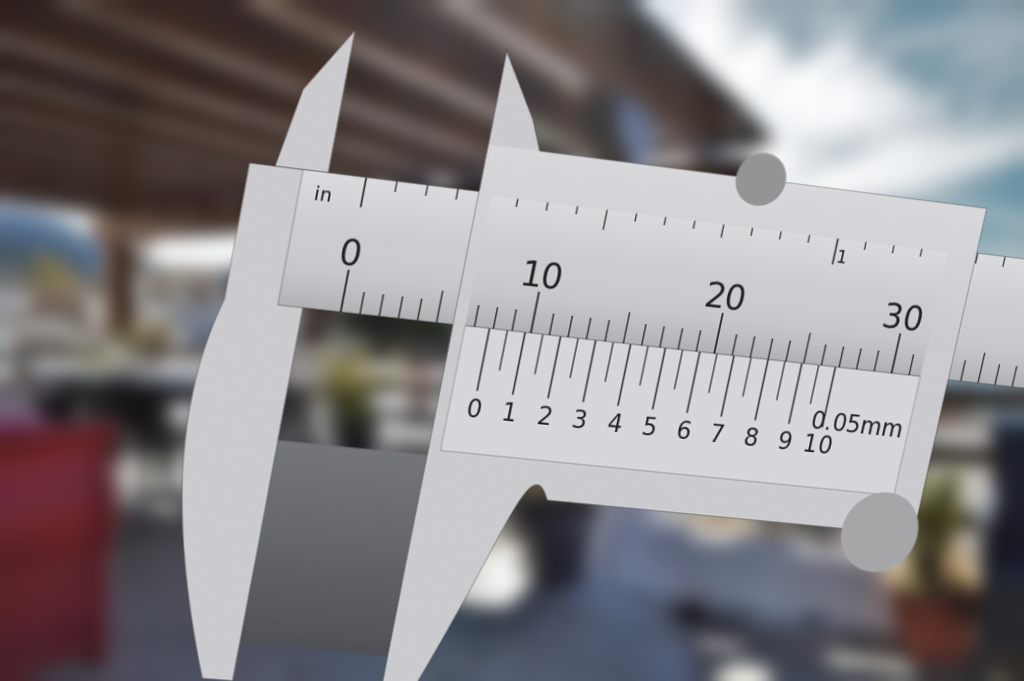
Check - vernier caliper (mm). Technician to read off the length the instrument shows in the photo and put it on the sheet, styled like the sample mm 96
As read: mm 7.8
